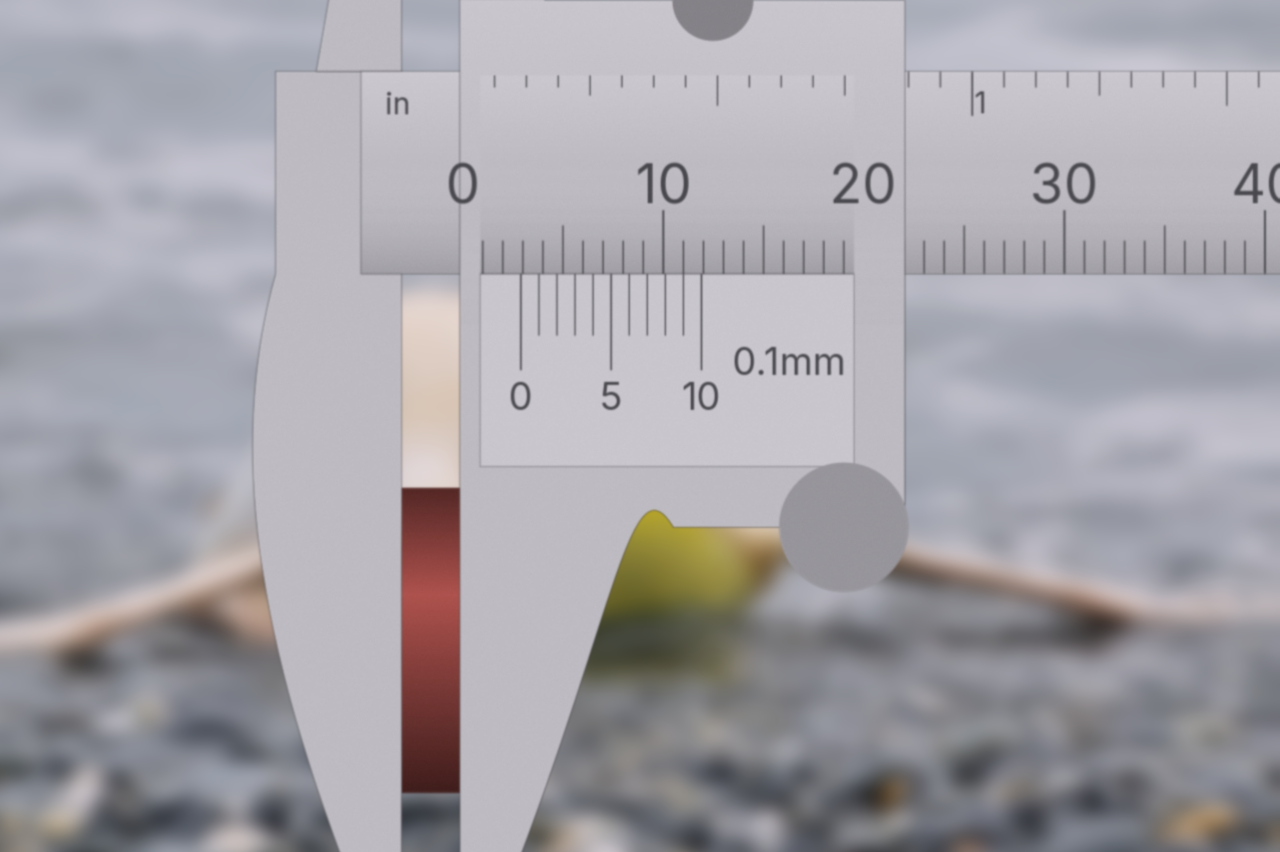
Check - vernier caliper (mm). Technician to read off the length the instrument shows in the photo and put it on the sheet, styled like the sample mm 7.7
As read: mm 2.9
